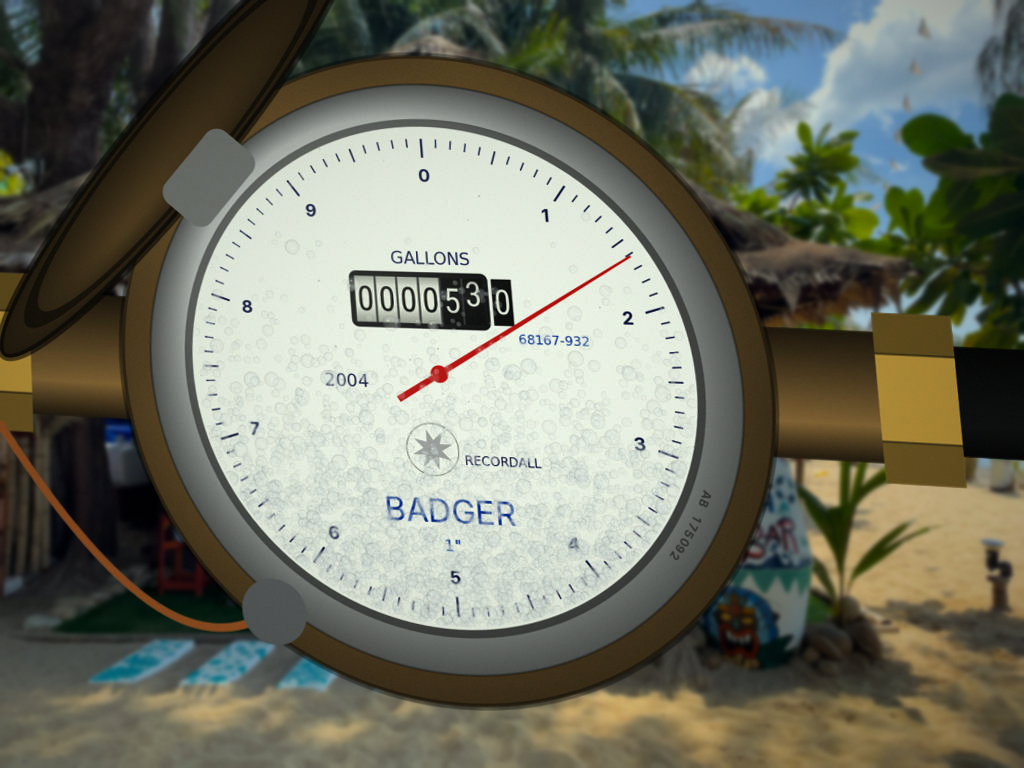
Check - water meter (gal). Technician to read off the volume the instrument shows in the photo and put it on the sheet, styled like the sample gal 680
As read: gal 531.6
